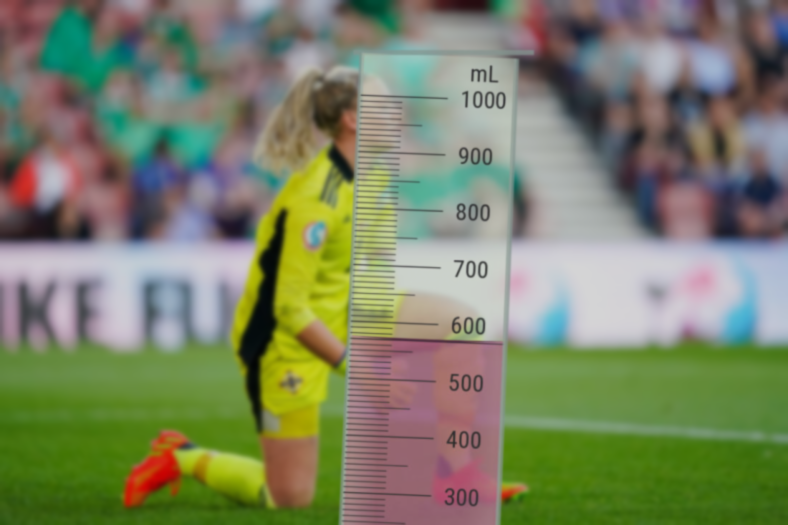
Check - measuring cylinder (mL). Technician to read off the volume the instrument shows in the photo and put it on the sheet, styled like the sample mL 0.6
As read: mL 570
